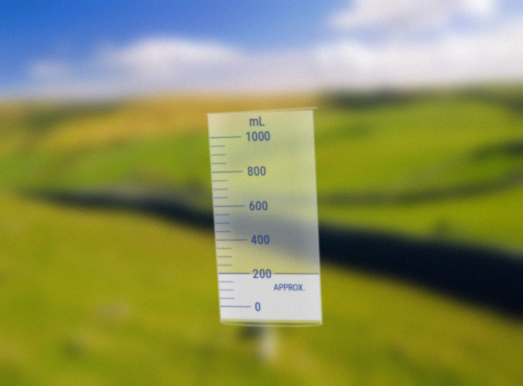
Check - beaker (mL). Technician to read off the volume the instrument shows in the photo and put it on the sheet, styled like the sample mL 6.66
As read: mL 200
